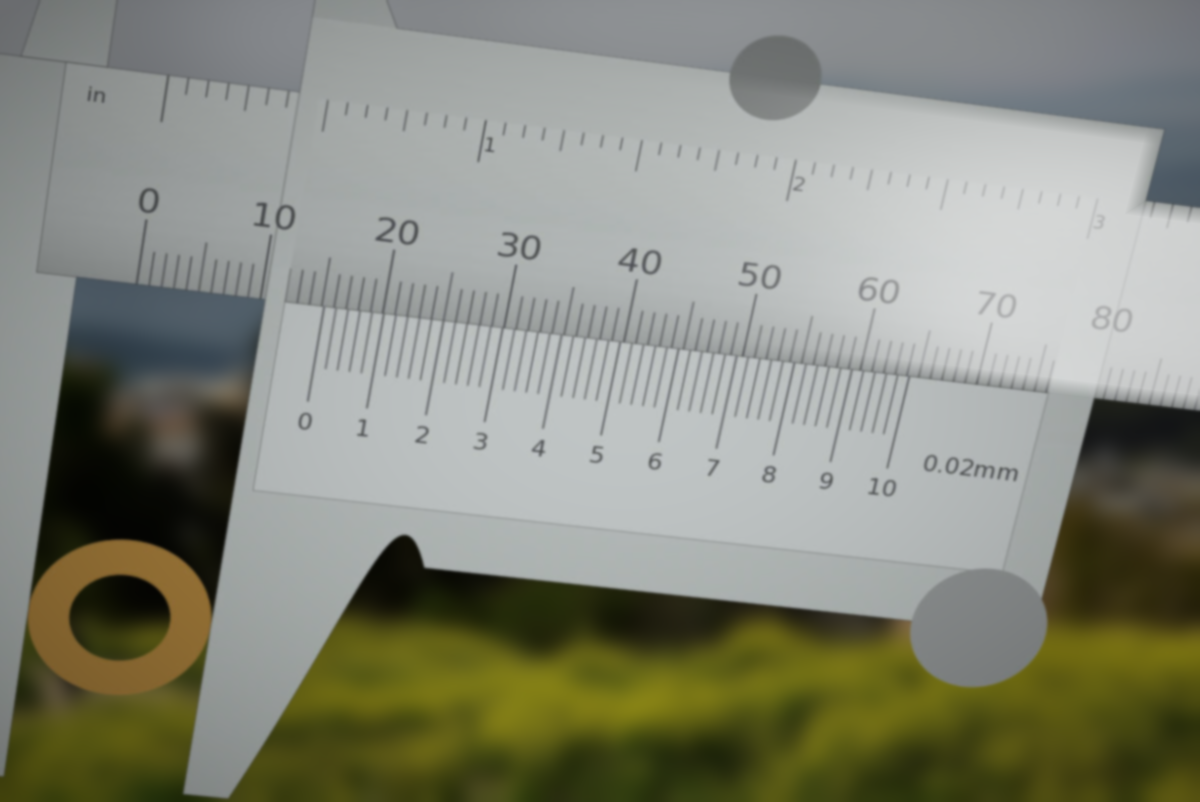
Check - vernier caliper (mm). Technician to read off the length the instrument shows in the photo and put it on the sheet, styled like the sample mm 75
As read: mm 15.2
